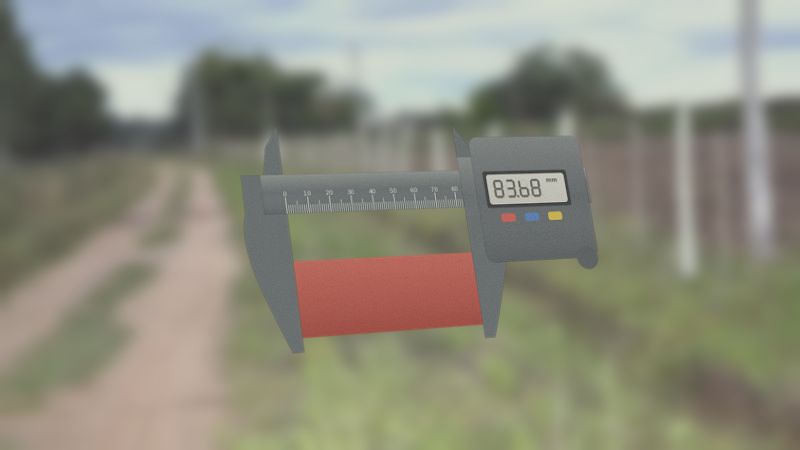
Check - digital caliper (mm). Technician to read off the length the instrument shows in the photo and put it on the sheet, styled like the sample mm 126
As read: mm 83.68
